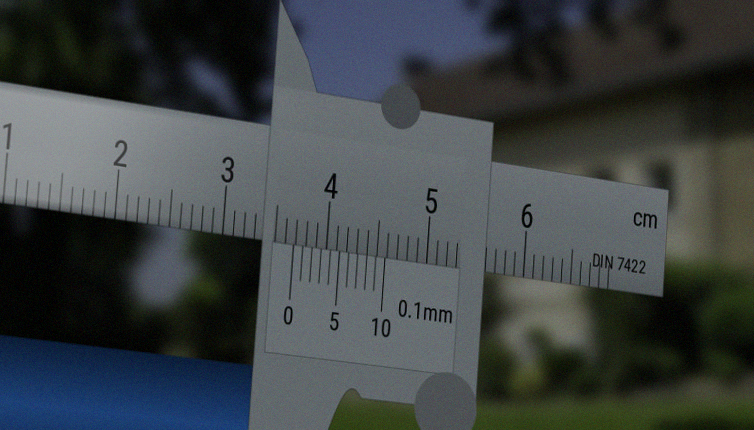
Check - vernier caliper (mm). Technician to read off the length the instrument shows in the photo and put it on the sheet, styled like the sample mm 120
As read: mm 36.8
